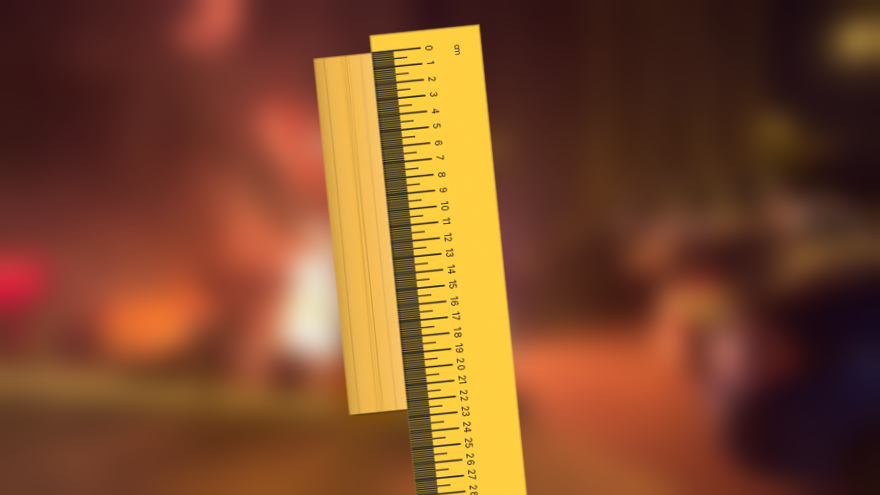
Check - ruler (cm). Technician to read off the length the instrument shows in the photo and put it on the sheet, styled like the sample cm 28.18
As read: cm 22.5
